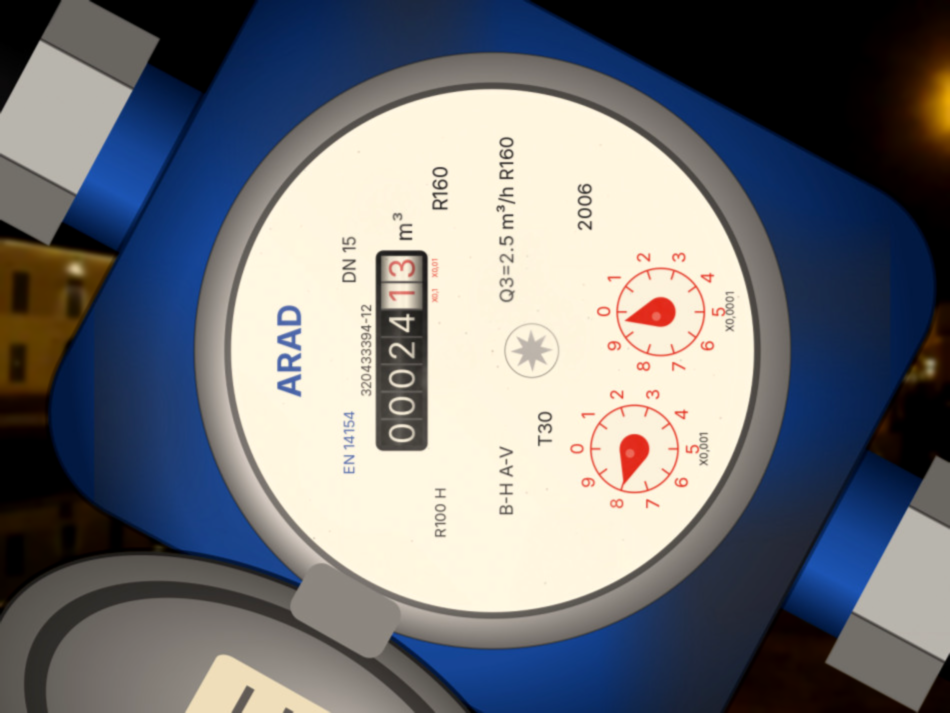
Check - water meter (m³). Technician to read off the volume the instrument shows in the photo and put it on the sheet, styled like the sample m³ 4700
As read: m³ 24.1379
